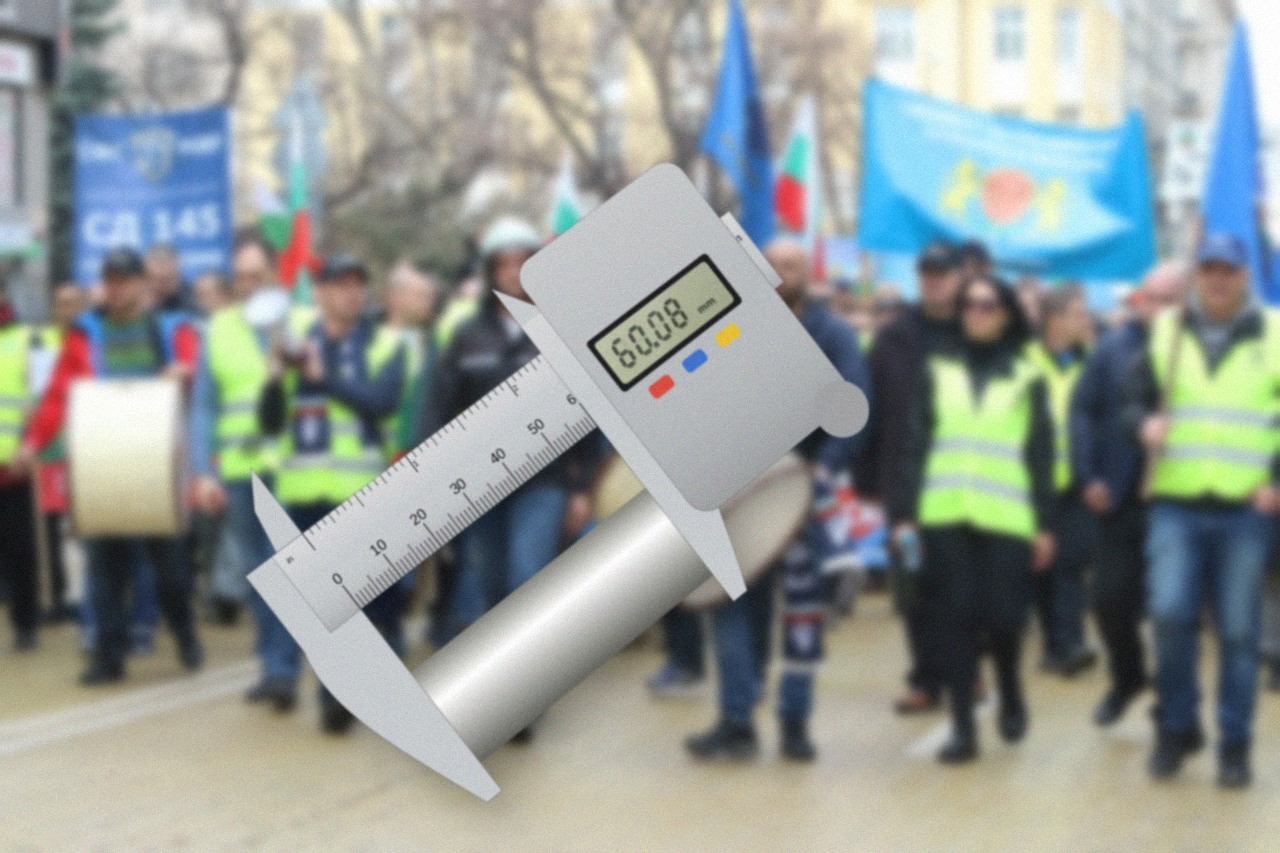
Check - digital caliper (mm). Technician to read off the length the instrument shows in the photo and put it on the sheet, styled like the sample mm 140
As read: mm 60.08
